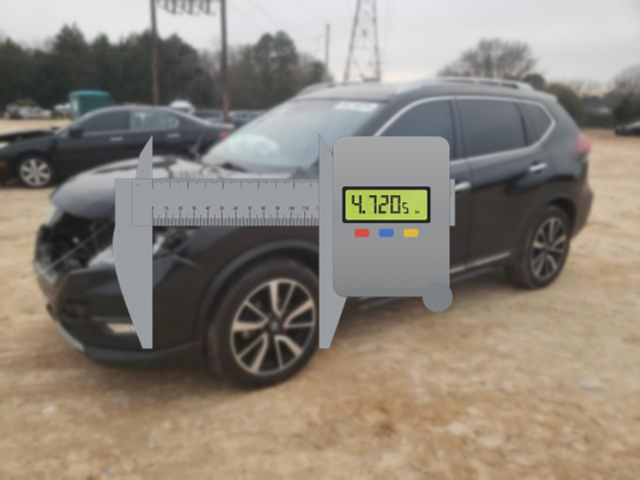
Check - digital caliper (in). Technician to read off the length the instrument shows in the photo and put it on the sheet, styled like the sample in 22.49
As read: in 4.7205
